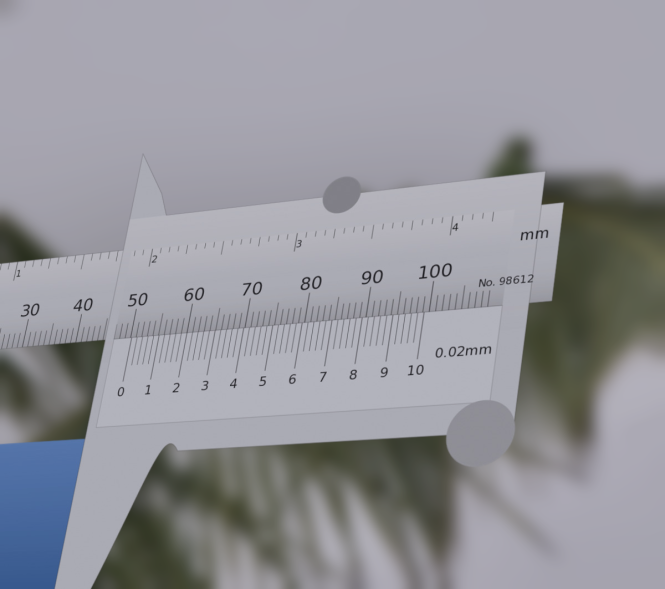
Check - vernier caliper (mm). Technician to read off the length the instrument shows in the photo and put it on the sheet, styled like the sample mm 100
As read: mm 50.2
